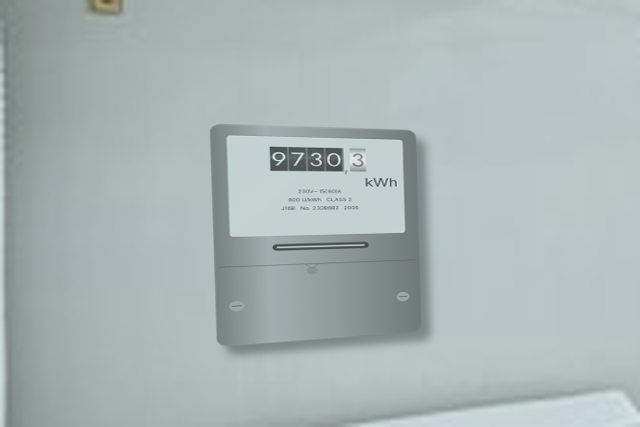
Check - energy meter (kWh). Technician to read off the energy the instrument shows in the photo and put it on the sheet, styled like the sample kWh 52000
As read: kWh 9730.3
